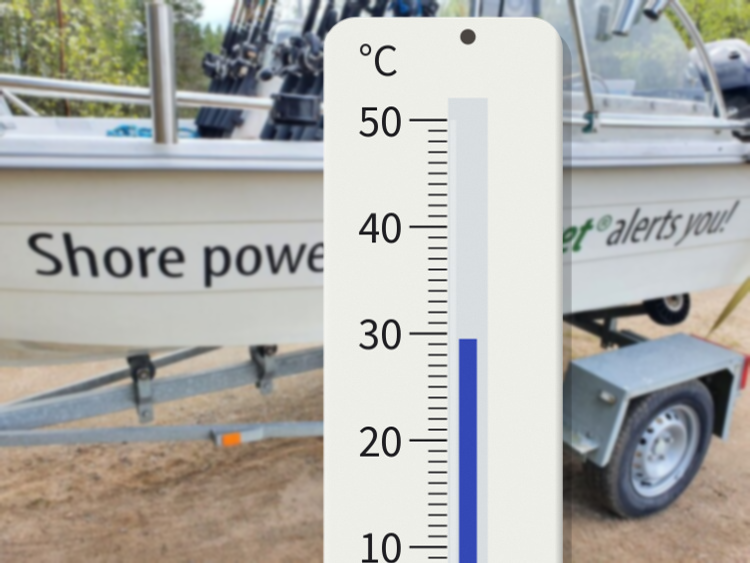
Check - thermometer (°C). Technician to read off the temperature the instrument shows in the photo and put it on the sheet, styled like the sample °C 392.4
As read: °C 29.5
